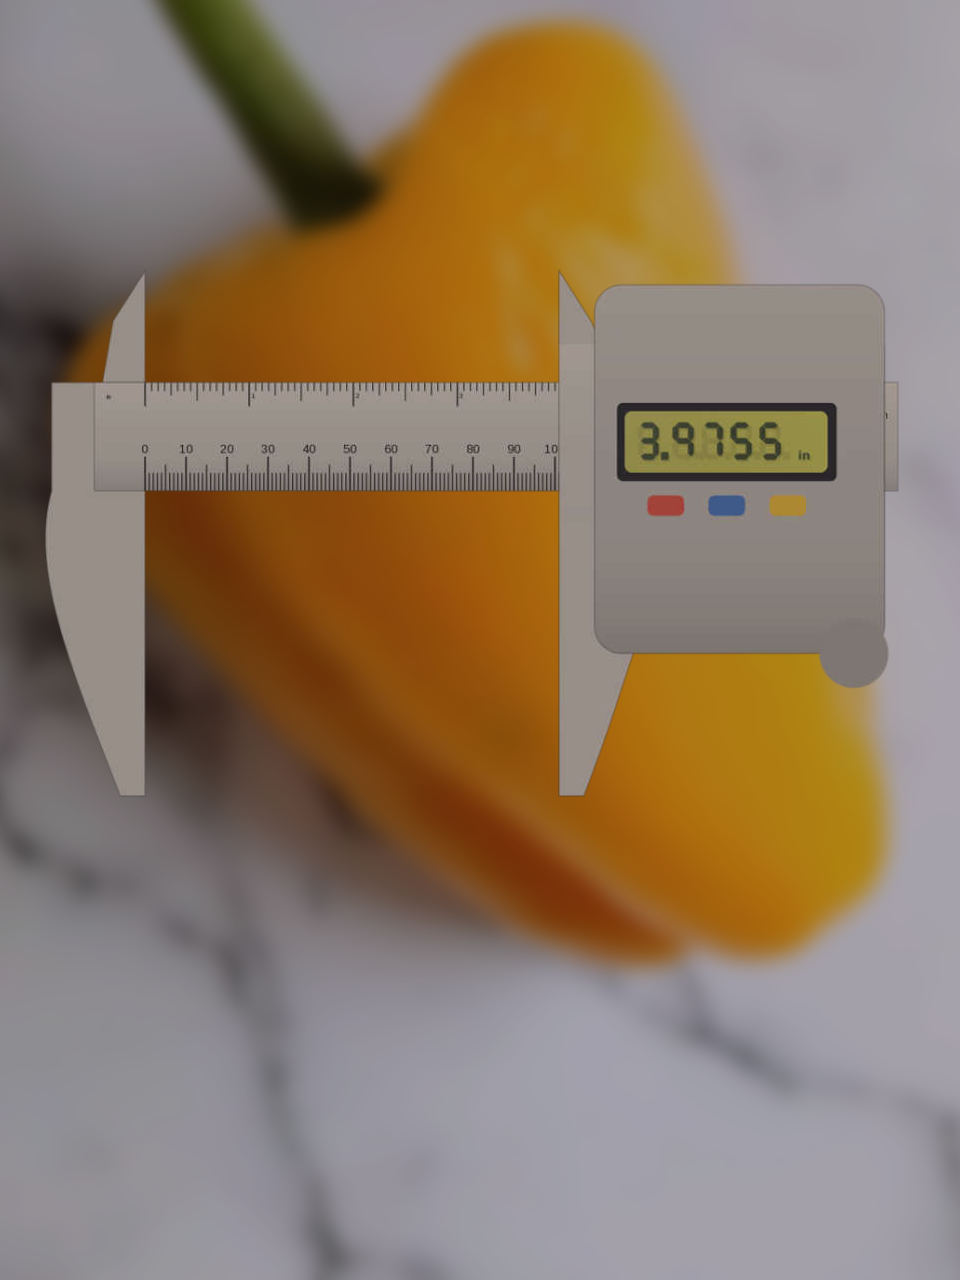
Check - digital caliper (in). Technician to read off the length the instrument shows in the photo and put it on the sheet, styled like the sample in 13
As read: in 3.9755
